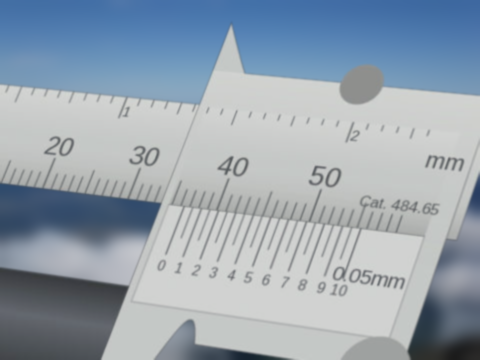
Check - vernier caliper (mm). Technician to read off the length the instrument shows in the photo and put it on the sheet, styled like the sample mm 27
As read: mm 36.4
